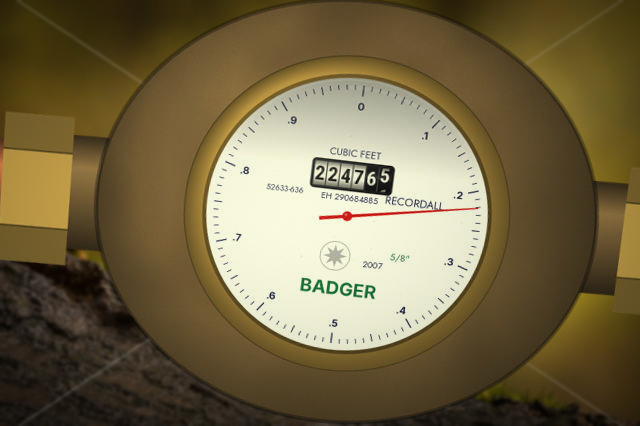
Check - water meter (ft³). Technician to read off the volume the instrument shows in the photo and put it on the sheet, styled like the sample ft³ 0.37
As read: ft³ 224765.22
